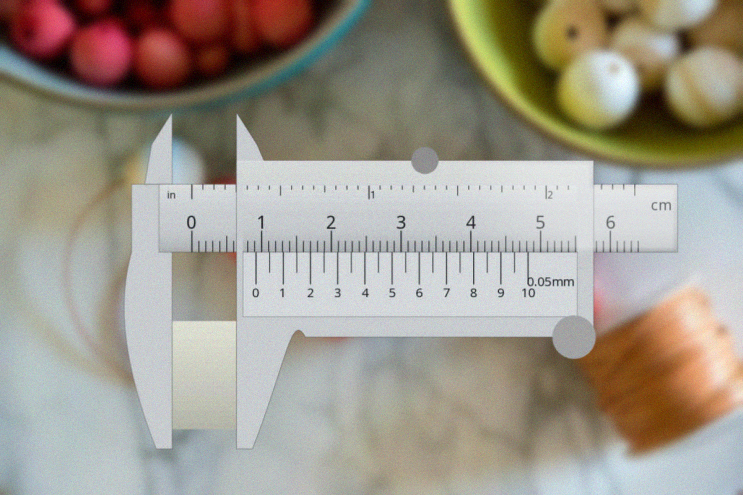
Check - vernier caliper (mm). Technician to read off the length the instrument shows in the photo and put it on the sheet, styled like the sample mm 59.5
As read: mm 9.2
